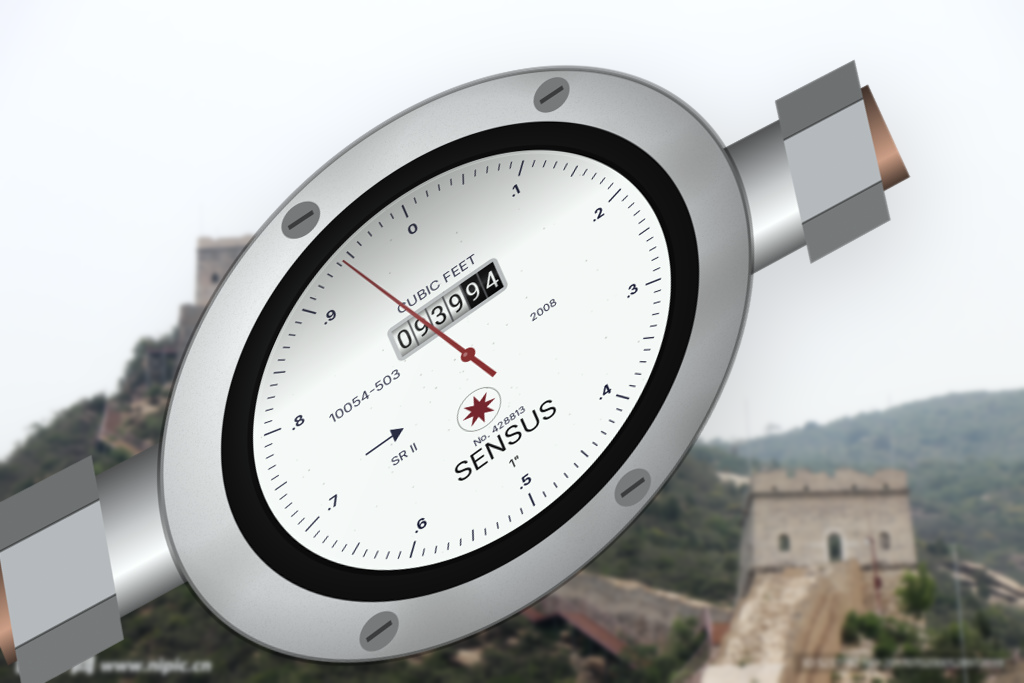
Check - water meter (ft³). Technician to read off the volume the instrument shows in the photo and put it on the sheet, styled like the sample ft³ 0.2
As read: ft³ 93993.94
